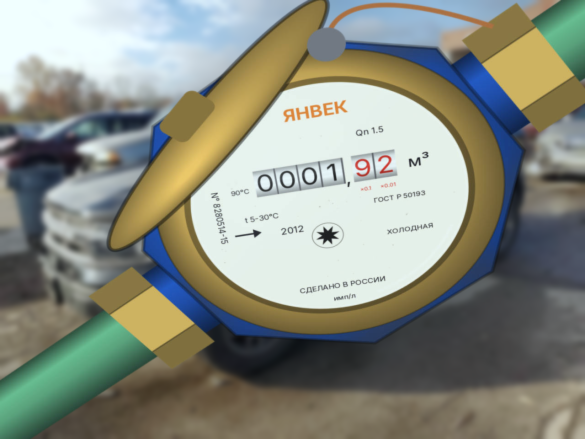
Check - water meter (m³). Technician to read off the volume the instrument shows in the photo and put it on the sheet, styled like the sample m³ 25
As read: m³ 1.92
